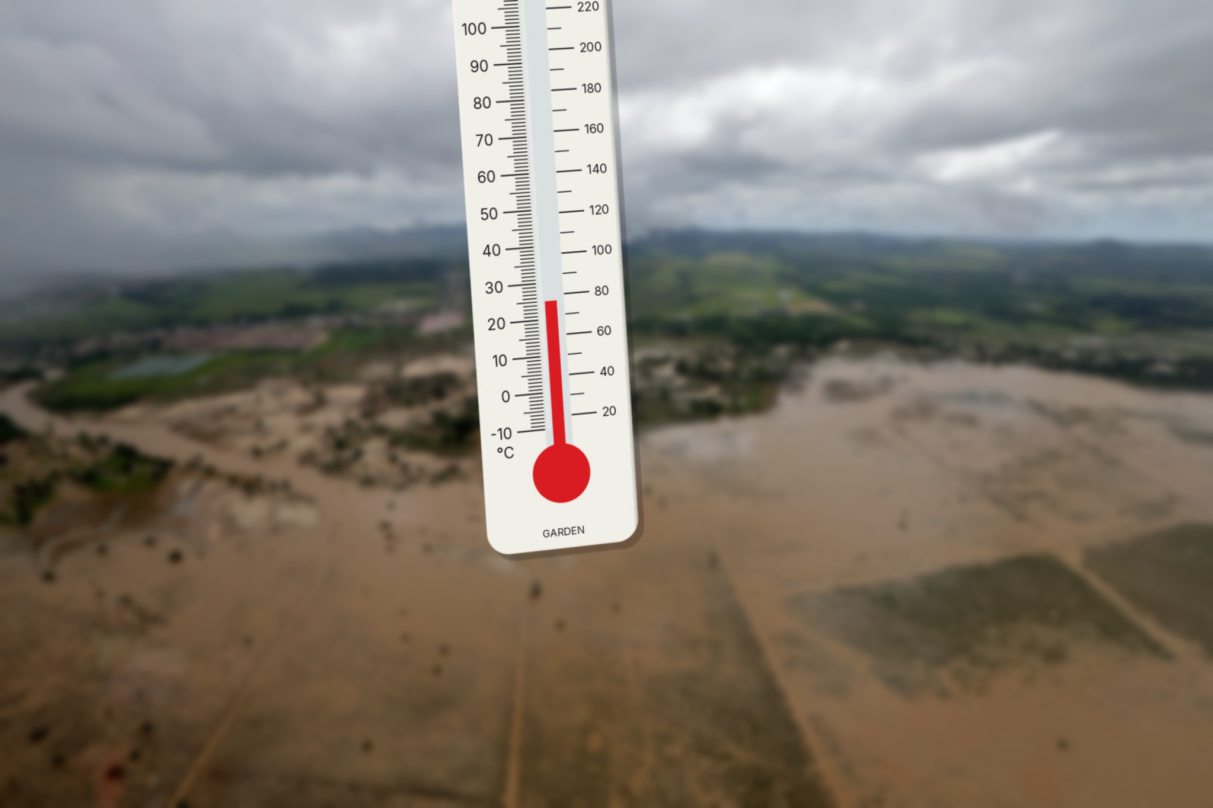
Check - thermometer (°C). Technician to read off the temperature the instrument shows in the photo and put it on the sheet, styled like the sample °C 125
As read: °C 25
